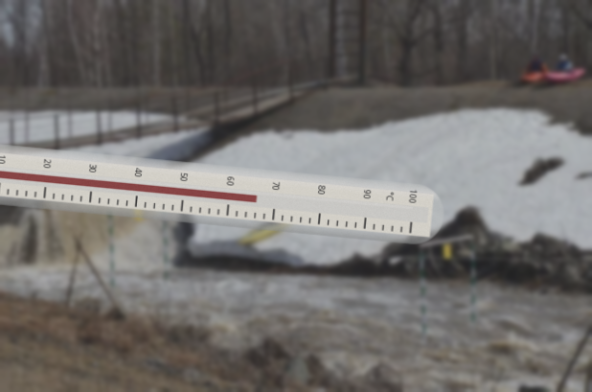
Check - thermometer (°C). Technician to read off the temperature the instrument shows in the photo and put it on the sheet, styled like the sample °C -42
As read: °C 66
